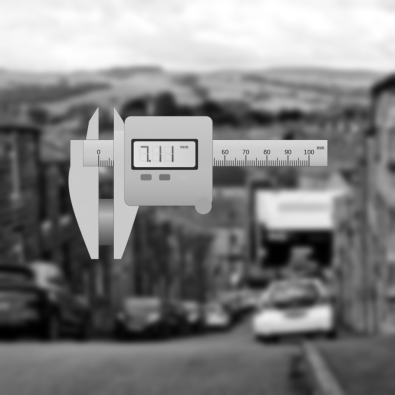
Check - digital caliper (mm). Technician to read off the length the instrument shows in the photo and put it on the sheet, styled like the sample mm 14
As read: mm 7.11
